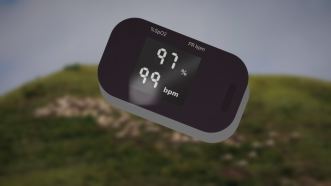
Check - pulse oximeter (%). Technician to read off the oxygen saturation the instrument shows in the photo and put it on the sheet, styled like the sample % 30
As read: % 97
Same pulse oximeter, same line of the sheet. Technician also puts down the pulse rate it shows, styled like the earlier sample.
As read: bpm 99
